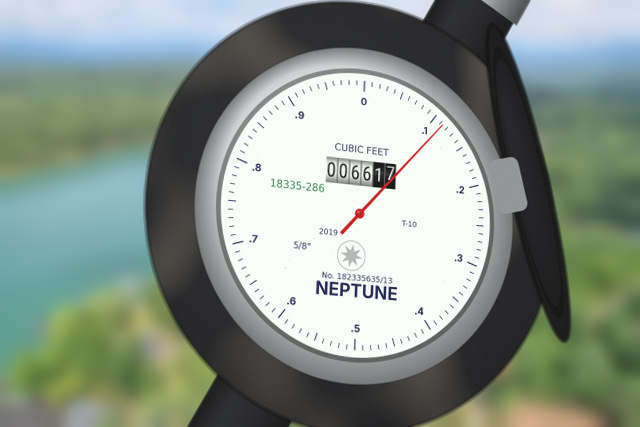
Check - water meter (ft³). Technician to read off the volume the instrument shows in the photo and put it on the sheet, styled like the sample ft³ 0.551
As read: ft³ 6617.11
